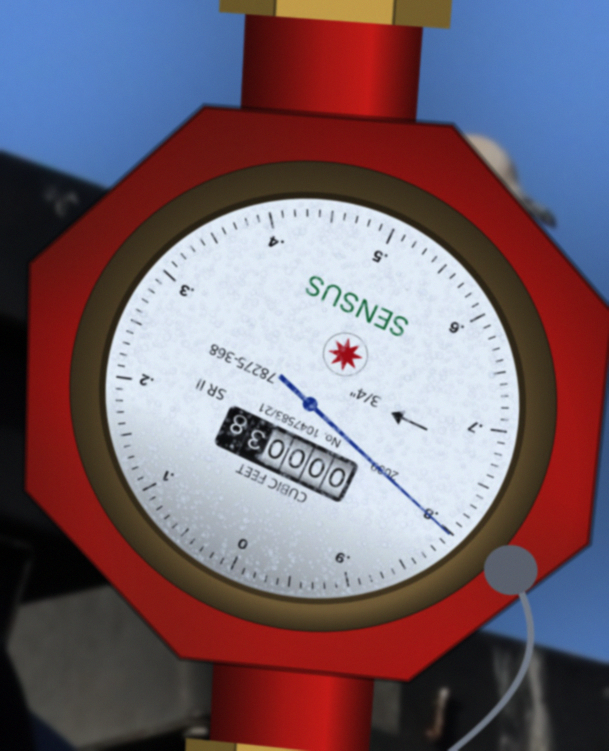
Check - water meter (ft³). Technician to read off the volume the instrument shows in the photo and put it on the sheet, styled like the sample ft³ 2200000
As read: ft³ 37.80
